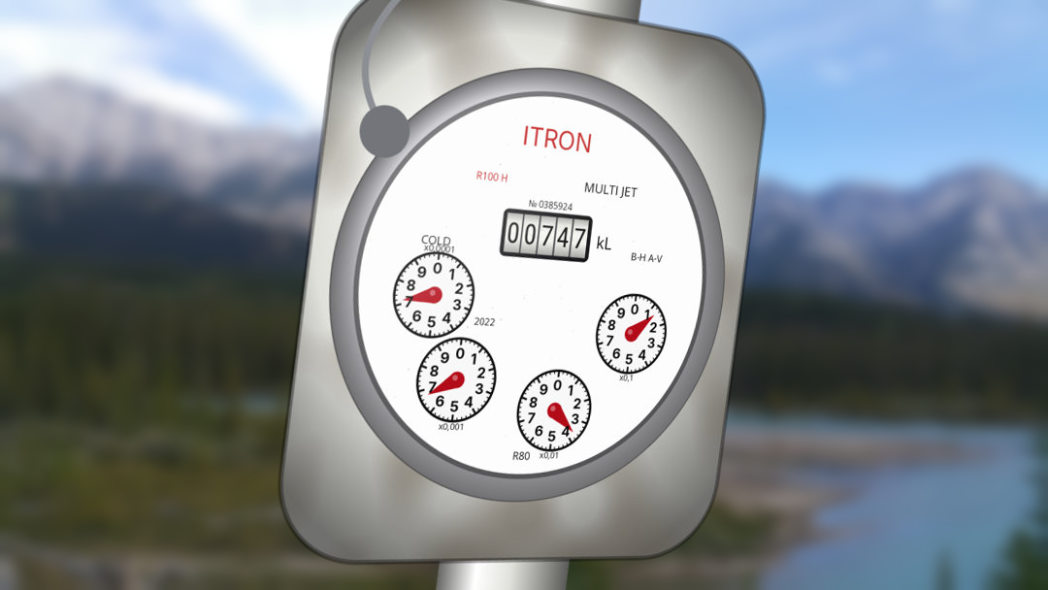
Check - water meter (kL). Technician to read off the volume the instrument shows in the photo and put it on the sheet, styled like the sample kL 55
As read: kL 747.1367
